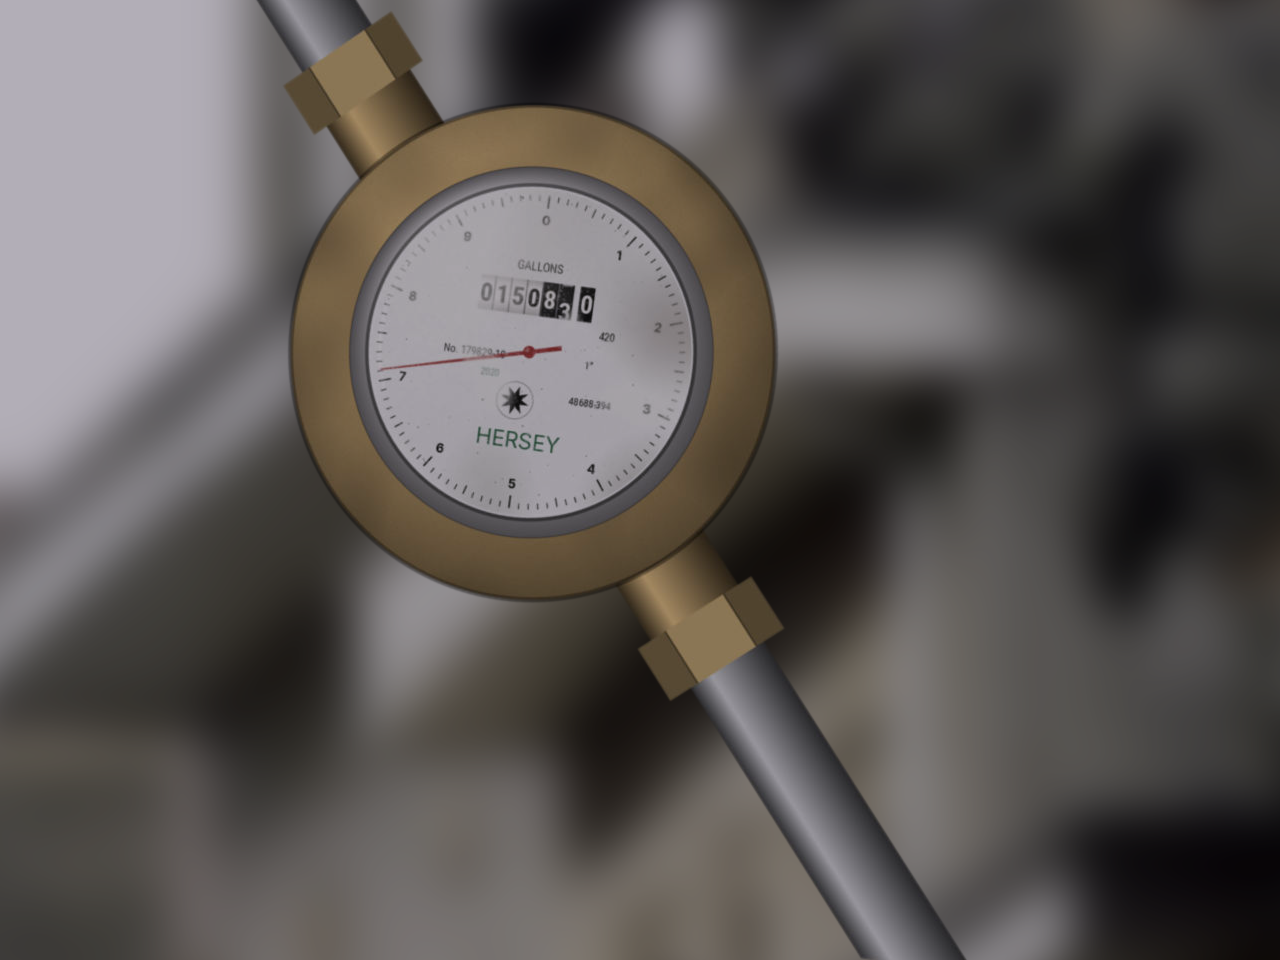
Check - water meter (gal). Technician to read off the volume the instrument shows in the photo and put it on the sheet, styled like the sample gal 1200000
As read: gal 150827.1
